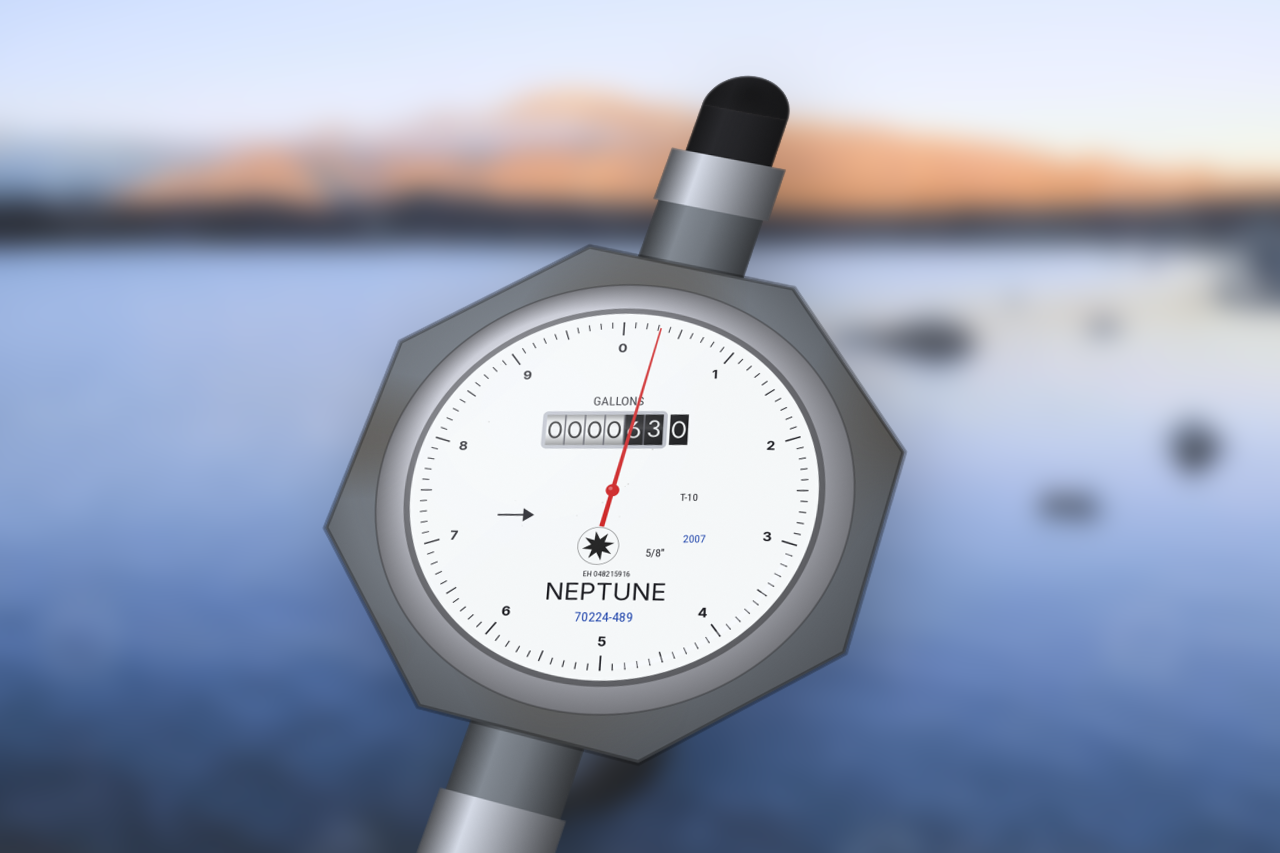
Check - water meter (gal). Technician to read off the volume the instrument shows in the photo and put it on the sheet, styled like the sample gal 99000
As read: gal 630.3
